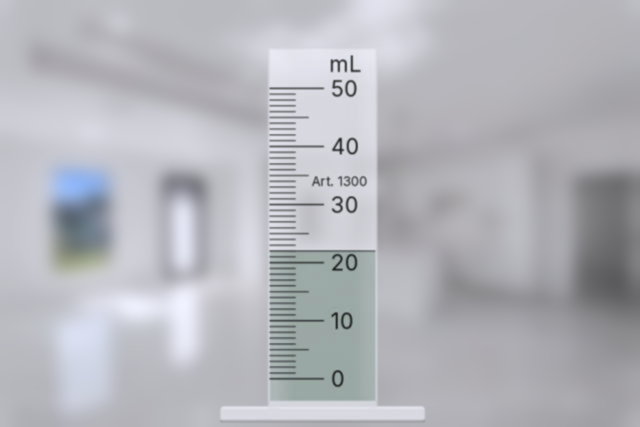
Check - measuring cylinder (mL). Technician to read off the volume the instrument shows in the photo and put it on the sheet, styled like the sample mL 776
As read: mL 22
